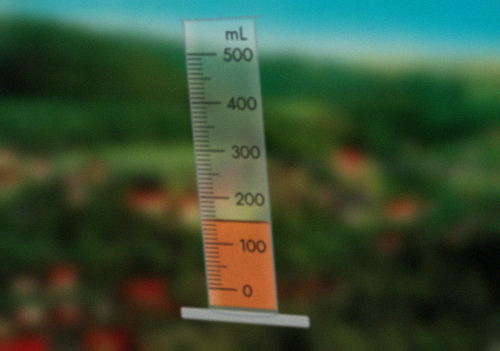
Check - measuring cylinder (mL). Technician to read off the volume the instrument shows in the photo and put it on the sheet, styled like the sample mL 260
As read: mL 150
